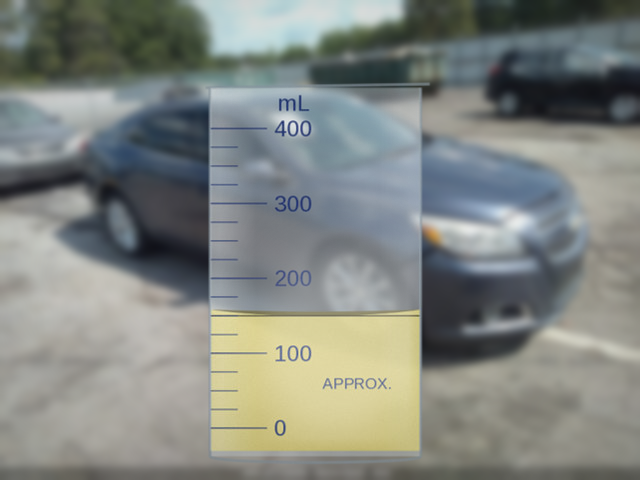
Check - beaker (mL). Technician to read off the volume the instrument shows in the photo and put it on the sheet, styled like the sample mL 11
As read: mL 150
